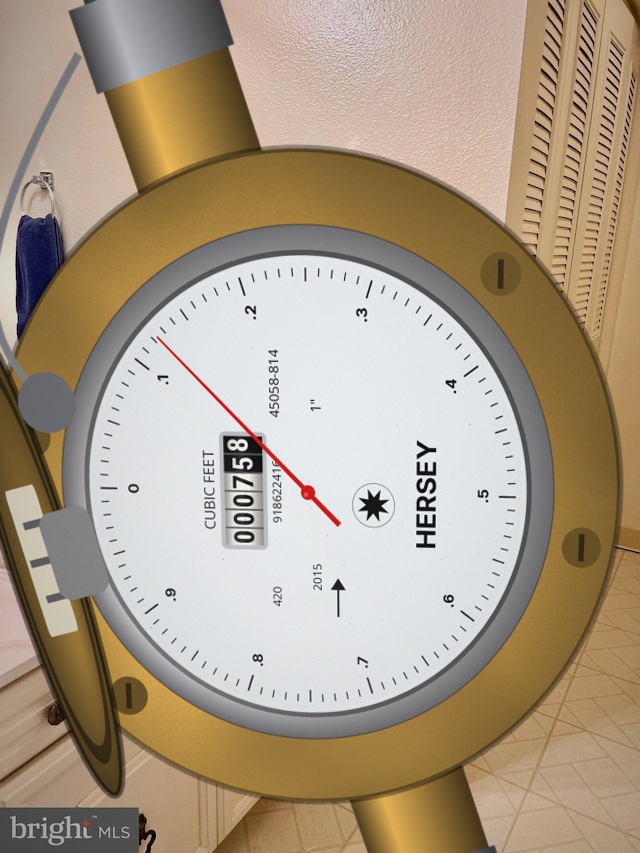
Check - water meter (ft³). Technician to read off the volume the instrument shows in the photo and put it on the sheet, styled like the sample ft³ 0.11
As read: ft³ 758.12
